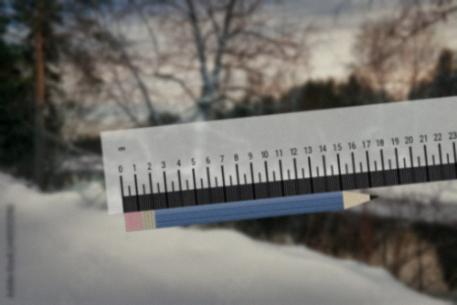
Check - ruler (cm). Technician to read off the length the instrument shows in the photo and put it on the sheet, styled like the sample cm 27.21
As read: cm 17.5
